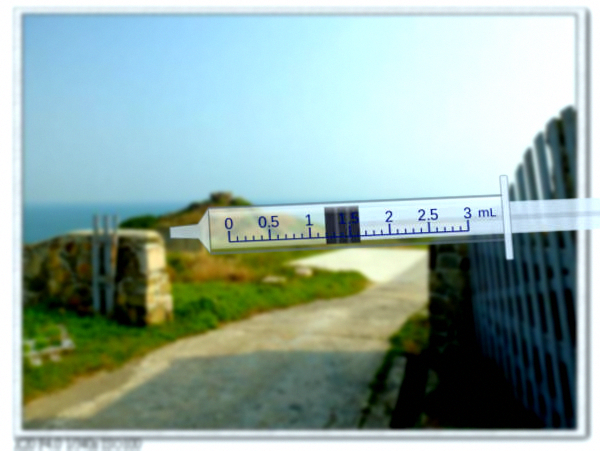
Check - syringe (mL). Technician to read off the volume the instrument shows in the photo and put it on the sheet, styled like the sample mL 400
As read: mL 1.2
